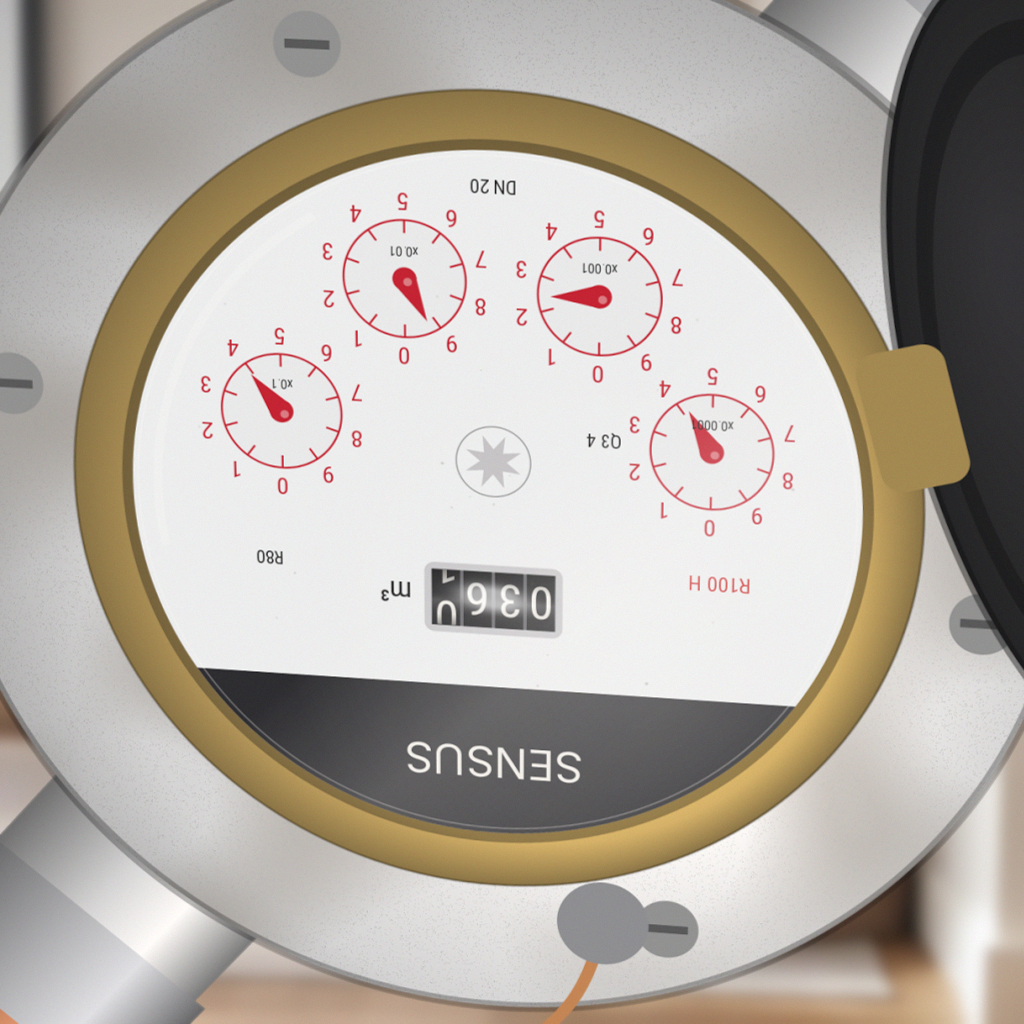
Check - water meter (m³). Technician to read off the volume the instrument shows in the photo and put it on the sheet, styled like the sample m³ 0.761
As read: m³ 360.3924
